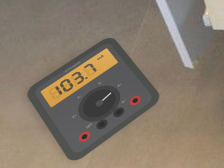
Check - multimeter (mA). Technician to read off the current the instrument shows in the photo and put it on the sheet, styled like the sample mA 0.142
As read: mA 103.7
